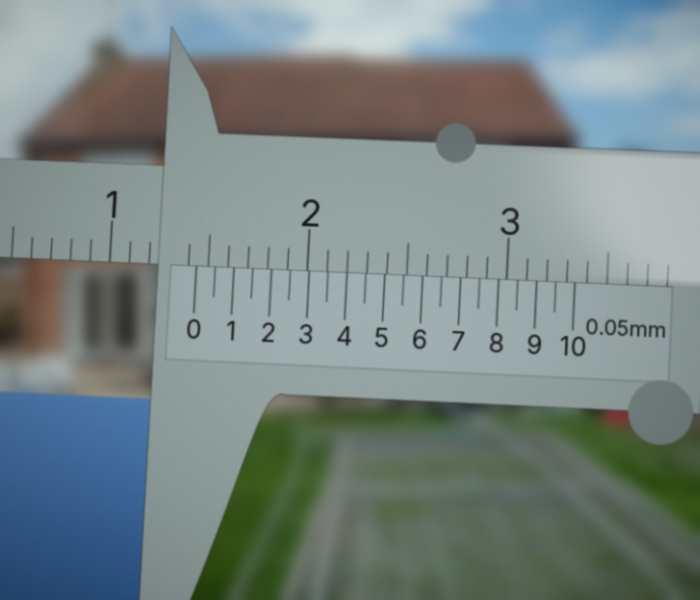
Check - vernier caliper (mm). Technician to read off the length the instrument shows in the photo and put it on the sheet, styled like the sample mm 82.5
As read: mm 14.4
